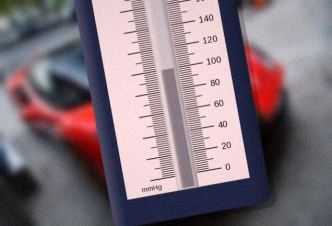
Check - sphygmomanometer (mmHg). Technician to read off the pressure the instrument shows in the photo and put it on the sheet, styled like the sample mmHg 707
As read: mmHg 100
